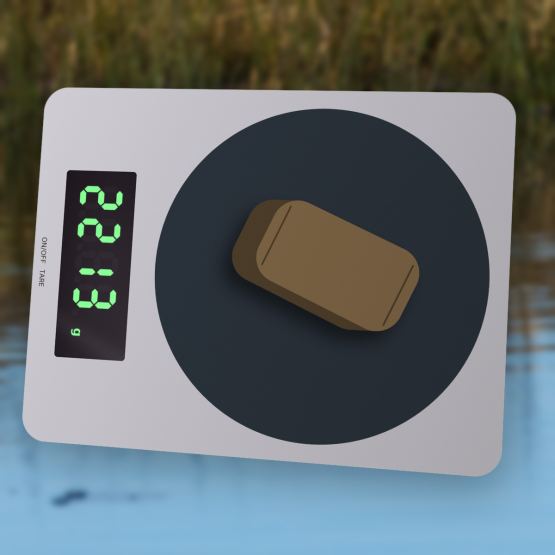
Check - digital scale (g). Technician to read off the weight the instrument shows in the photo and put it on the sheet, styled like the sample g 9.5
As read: g 2213
